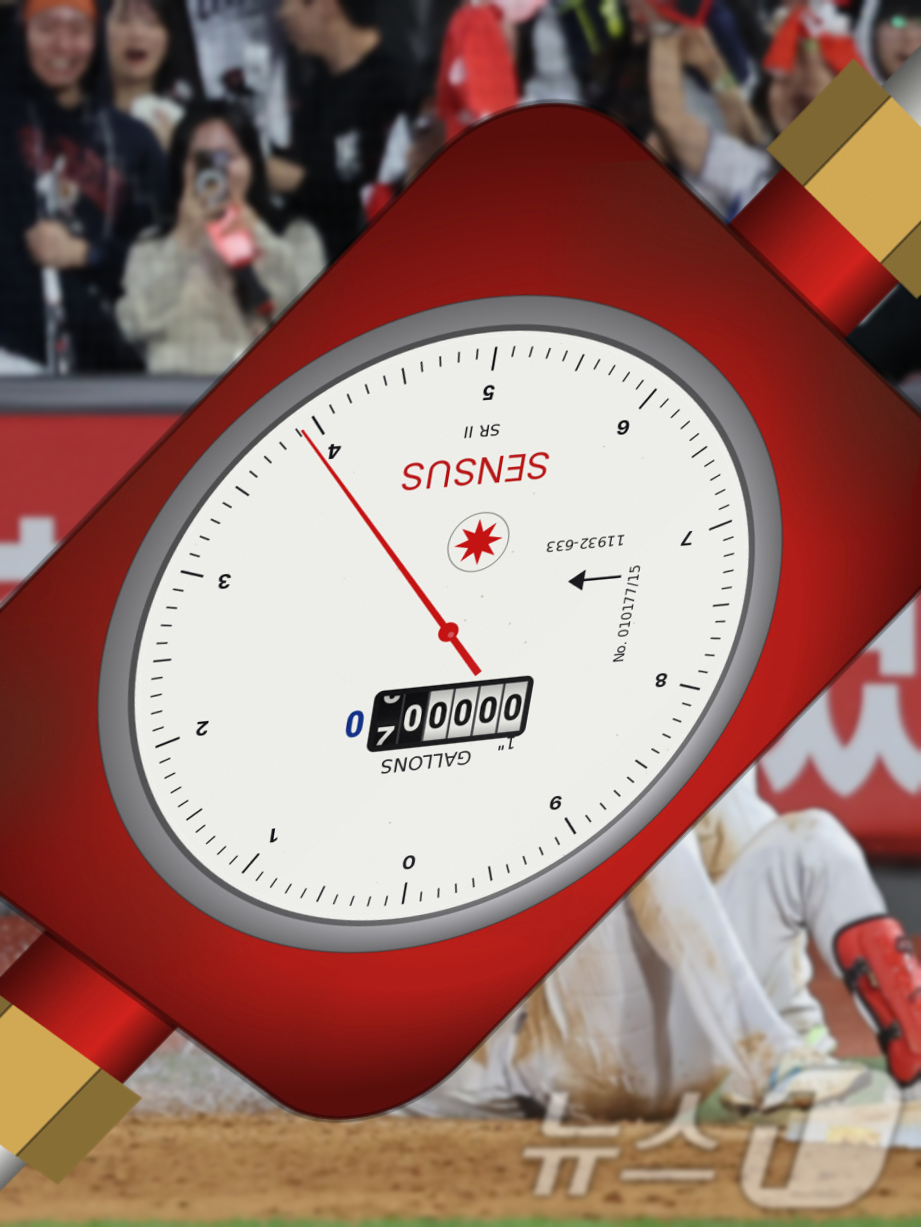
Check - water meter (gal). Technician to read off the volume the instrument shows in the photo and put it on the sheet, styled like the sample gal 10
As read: gal 23.9
